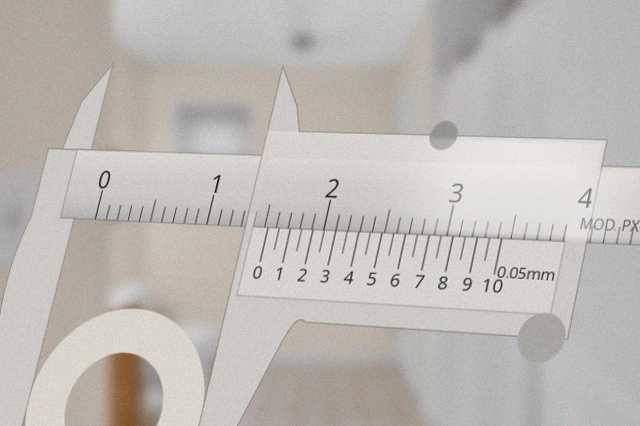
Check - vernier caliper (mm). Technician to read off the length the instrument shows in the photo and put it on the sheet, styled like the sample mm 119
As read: mm 15.3
